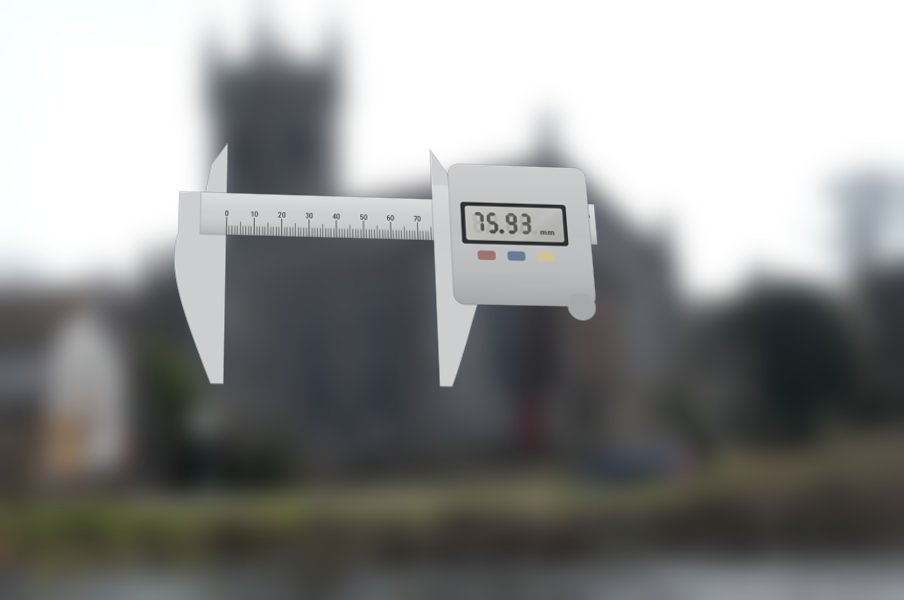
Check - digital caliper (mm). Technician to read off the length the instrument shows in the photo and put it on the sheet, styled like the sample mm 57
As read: mm 75.93
